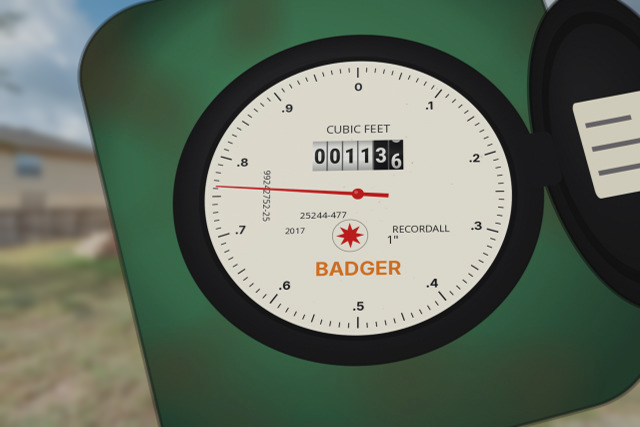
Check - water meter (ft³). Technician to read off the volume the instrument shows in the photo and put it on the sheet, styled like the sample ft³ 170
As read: ft³ 1135.76
